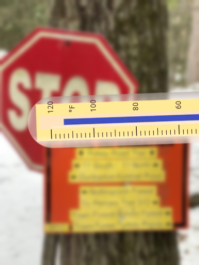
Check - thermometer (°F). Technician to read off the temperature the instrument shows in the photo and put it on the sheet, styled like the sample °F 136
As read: °F 114
